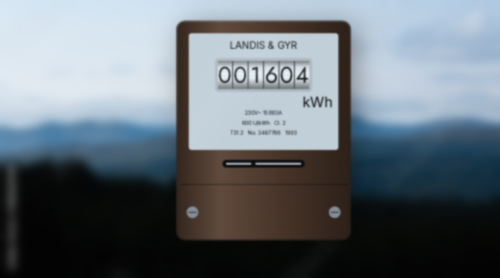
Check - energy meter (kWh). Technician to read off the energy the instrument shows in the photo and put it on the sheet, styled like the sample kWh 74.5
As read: kWh 1604
